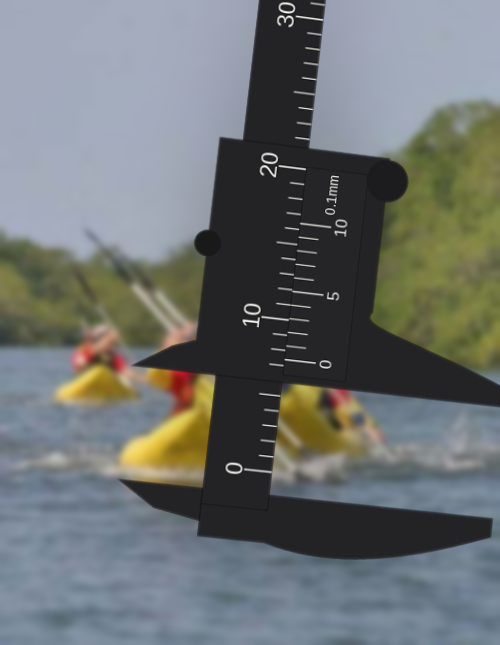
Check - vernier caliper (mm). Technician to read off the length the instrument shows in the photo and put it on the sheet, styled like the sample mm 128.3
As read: mm 7.4
